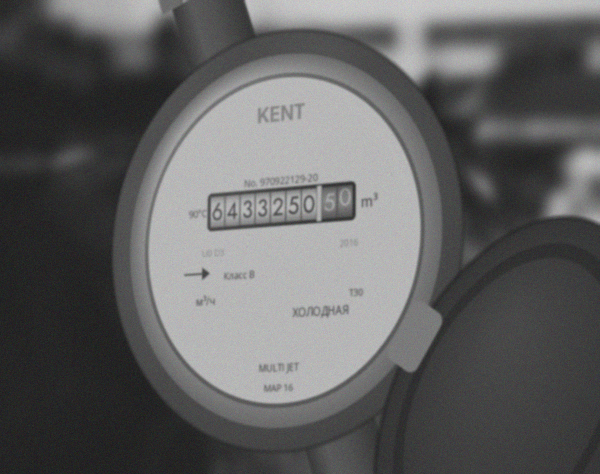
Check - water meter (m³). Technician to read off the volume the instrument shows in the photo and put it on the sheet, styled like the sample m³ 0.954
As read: m³ 6433250.50
